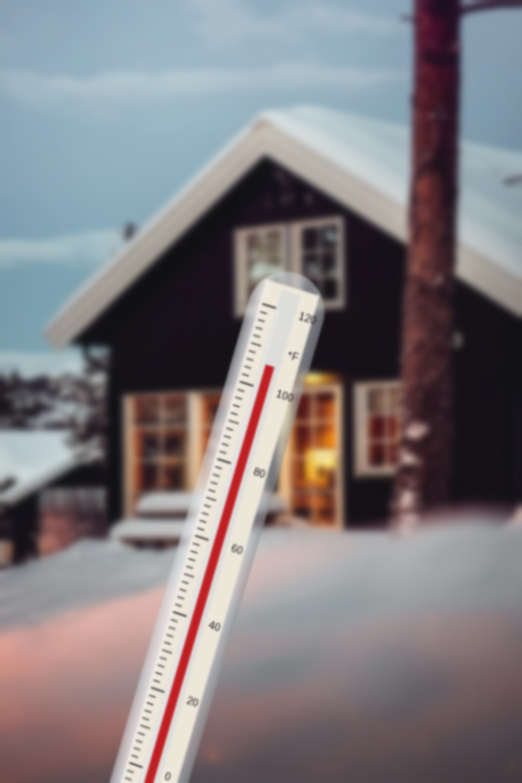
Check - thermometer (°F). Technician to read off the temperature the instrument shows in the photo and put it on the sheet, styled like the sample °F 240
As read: °F 106
